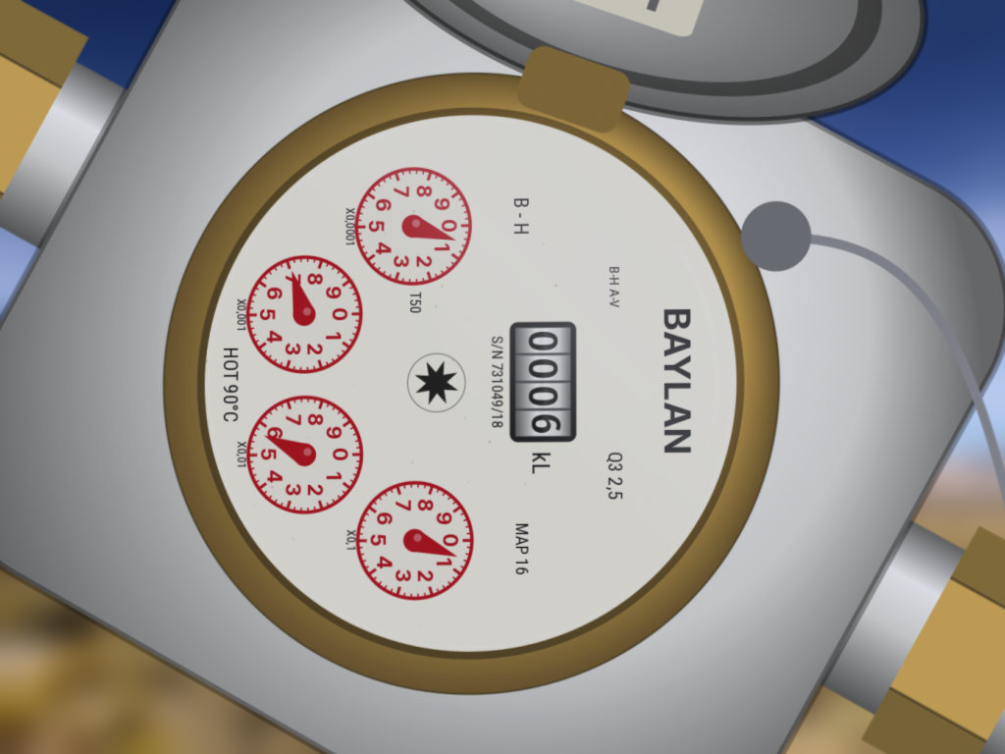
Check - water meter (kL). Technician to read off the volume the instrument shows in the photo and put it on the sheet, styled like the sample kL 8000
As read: kL 6.0570
